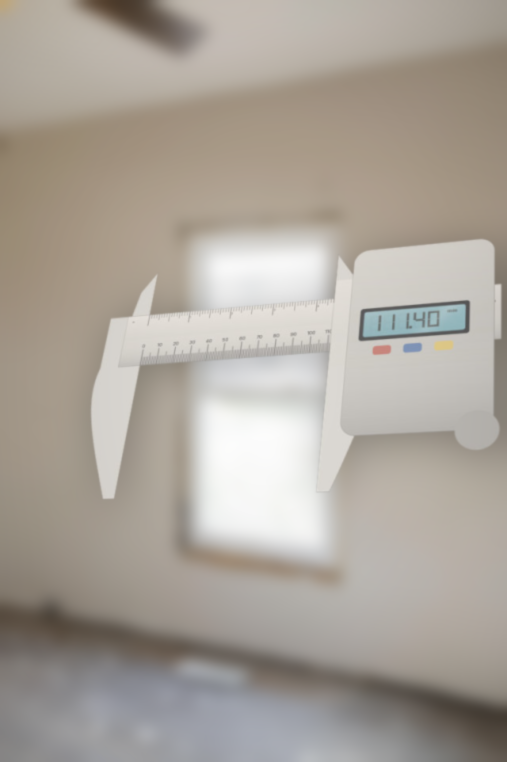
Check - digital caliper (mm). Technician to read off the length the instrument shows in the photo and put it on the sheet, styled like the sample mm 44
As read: mm 111.40
